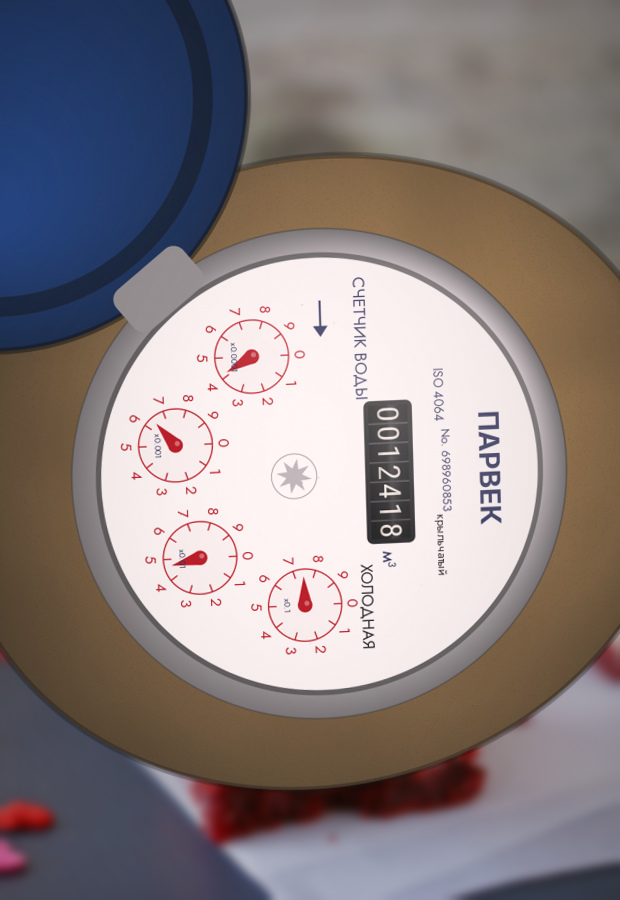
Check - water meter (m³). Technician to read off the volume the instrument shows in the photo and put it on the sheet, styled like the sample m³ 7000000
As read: m³ 12418.7464
